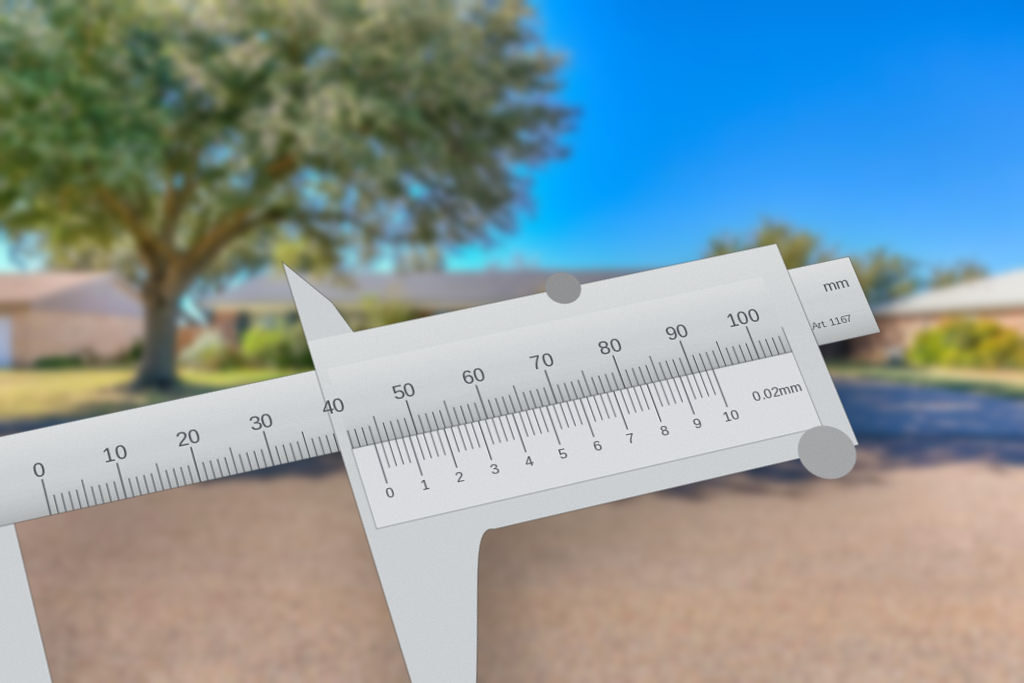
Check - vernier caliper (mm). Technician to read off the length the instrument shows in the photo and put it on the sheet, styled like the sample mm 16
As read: mm 44.0
